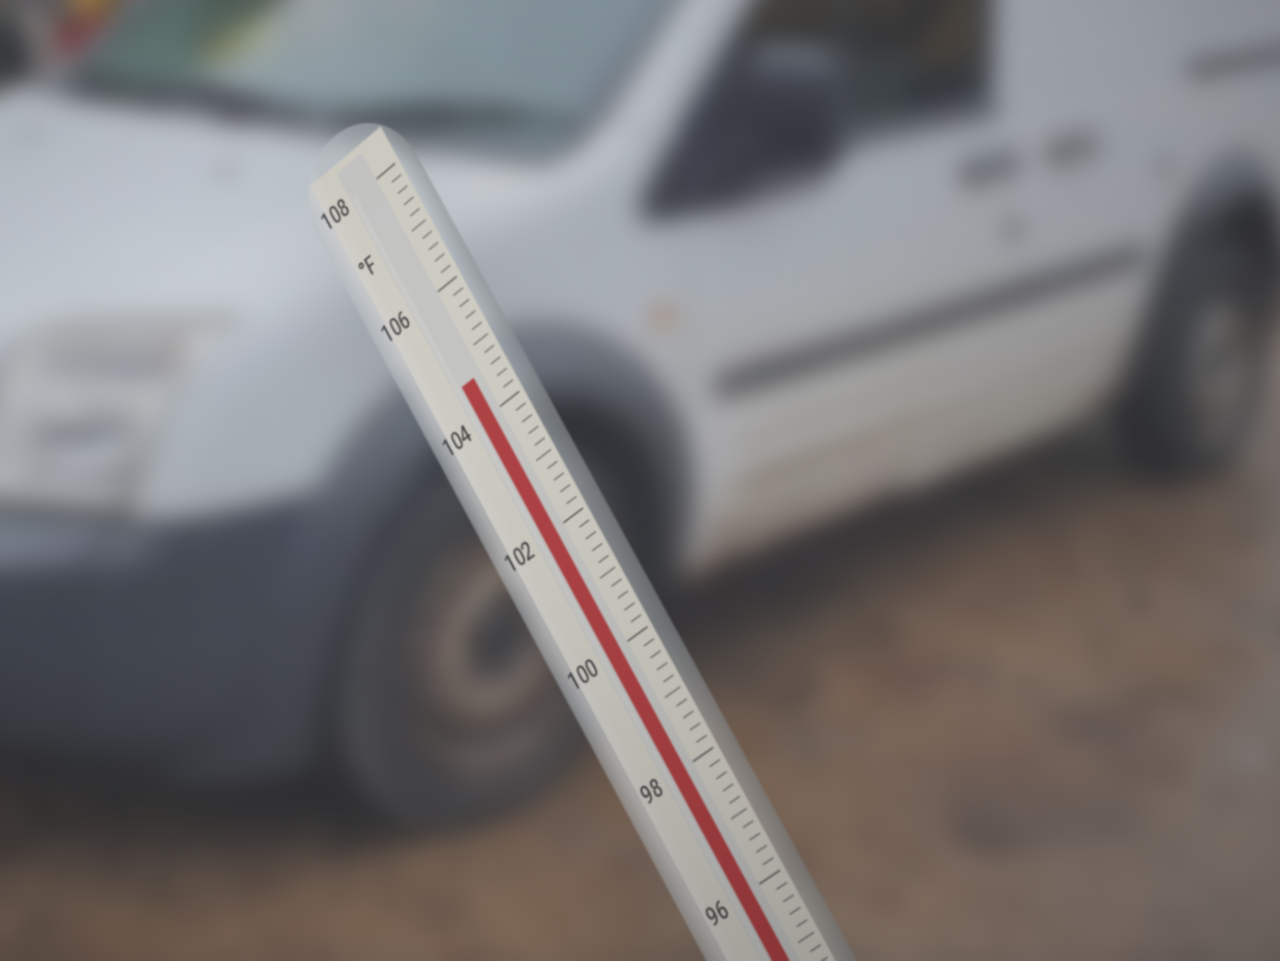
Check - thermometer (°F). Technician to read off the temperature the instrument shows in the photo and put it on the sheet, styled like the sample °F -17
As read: °F 104.6
